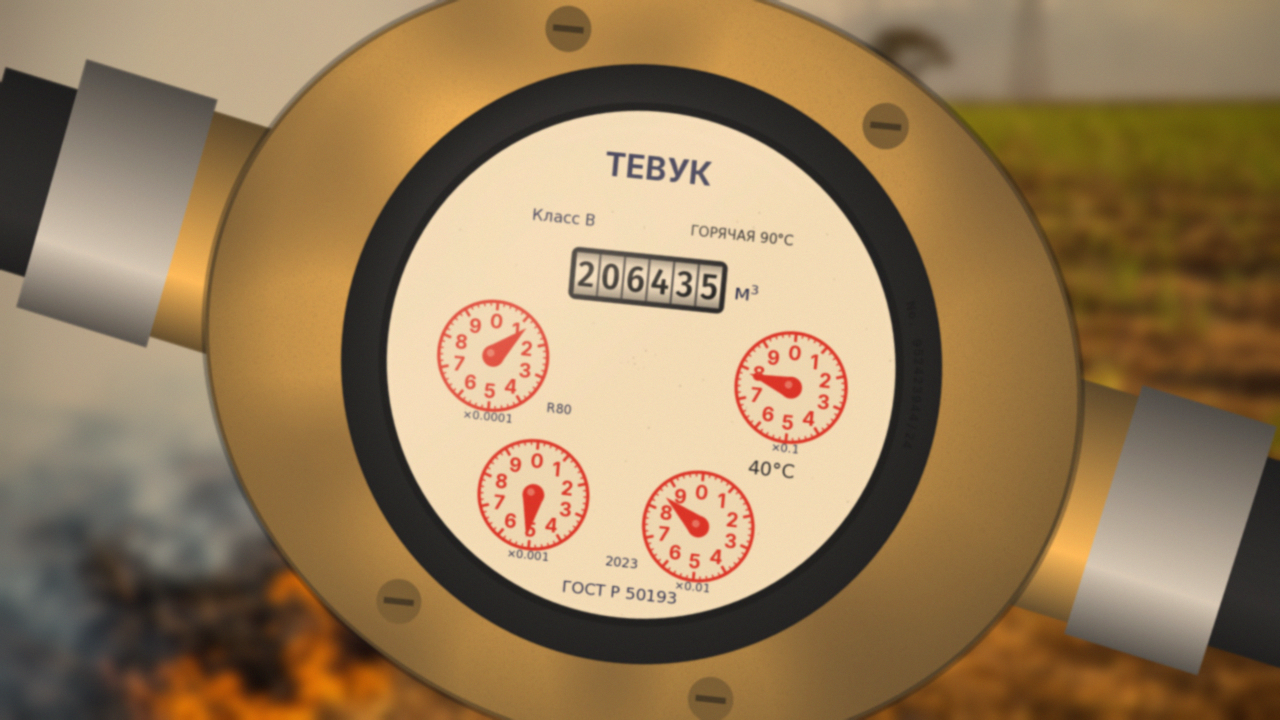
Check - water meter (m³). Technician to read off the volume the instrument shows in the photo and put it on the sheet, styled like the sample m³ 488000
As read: m³ 206435.7851
